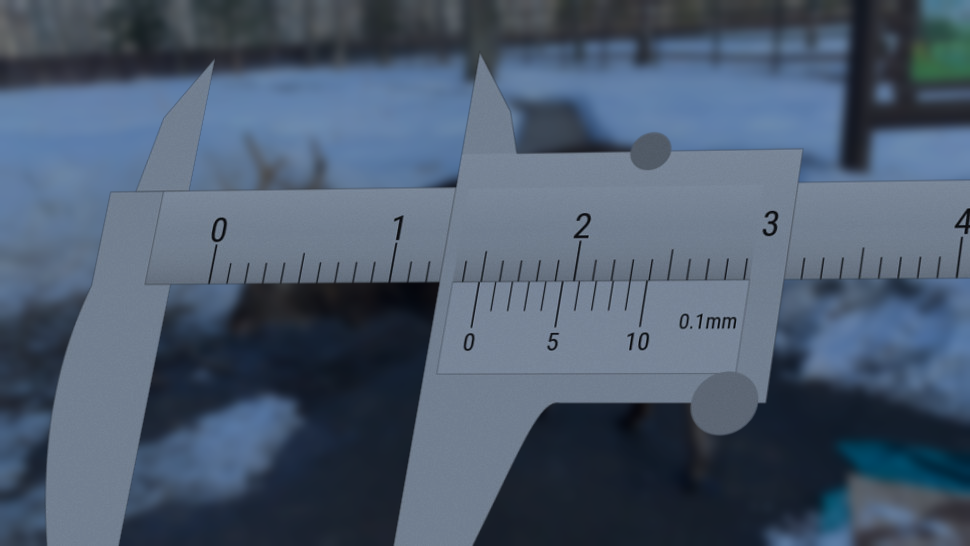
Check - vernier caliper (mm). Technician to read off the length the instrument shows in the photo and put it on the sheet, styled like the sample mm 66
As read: mm 14.9
